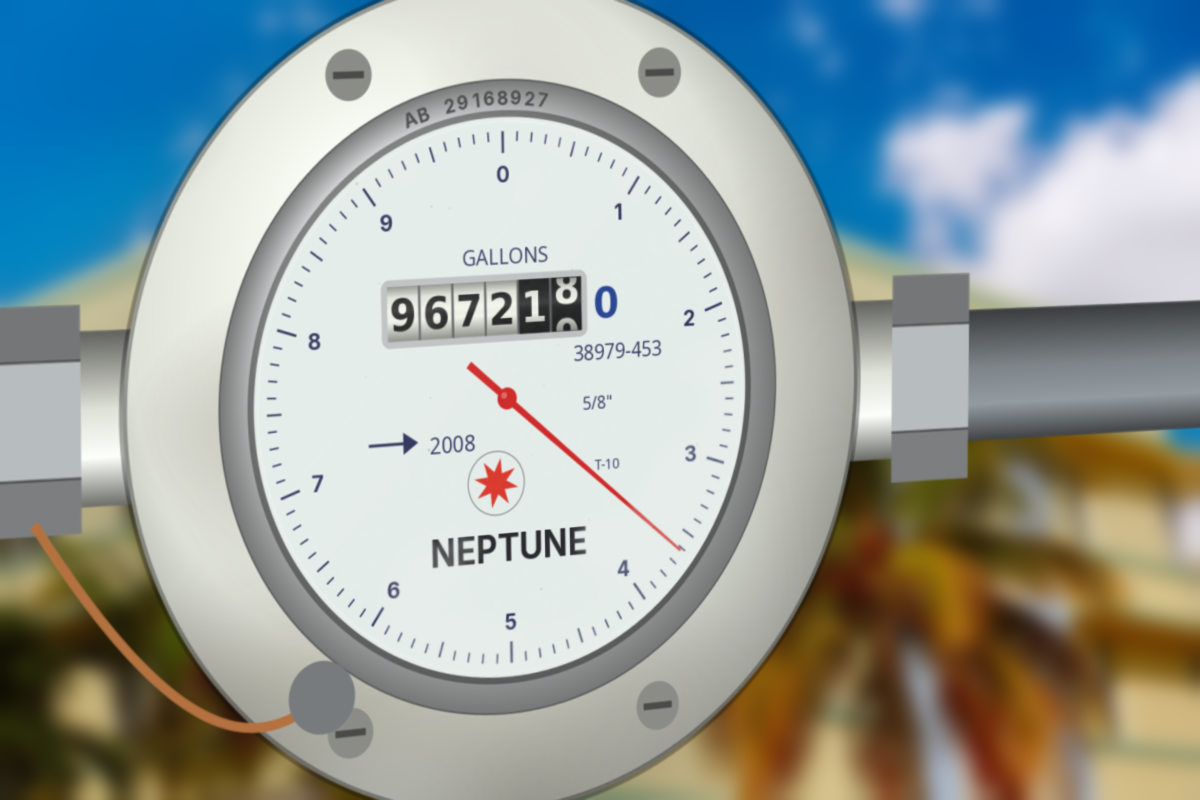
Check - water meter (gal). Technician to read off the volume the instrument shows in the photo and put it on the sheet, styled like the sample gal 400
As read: gal 9672183.6
